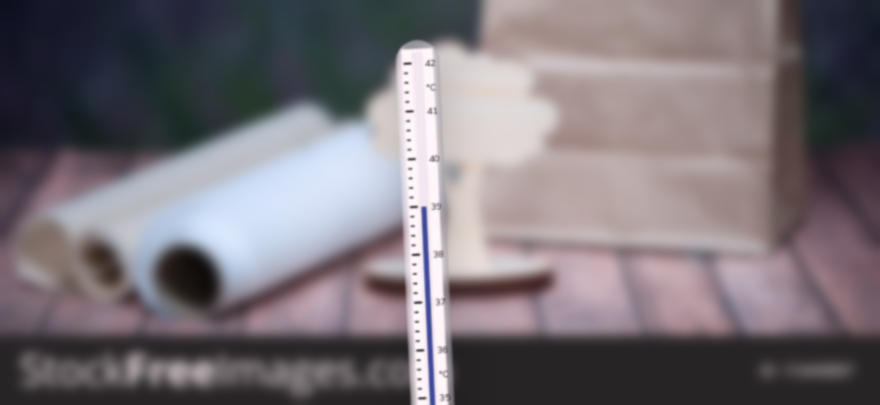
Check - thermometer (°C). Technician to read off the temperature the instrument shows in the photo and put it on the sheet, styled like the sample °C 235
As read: °C 39
